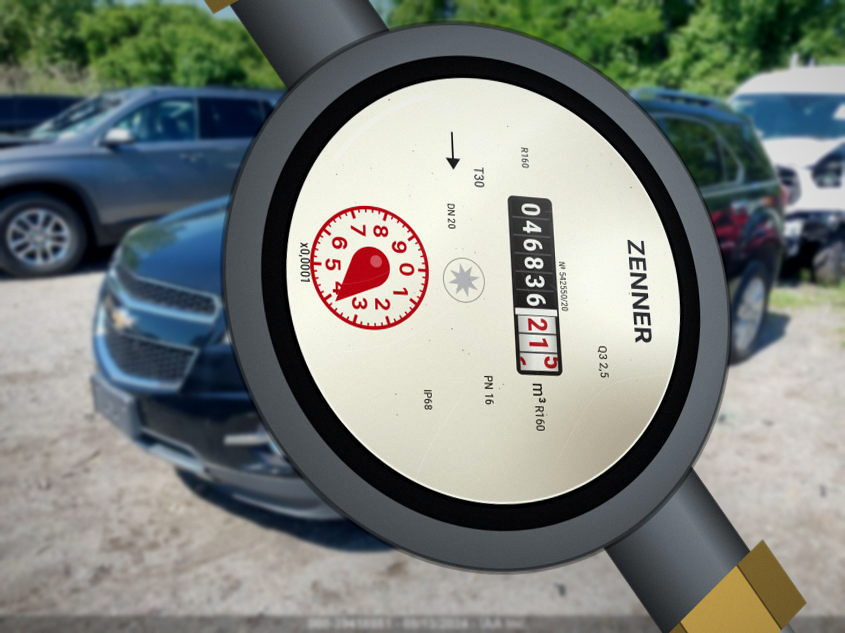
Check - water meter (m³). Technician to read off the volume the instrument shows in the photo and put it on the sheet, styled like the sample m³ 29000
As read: m³ 46836.2153
